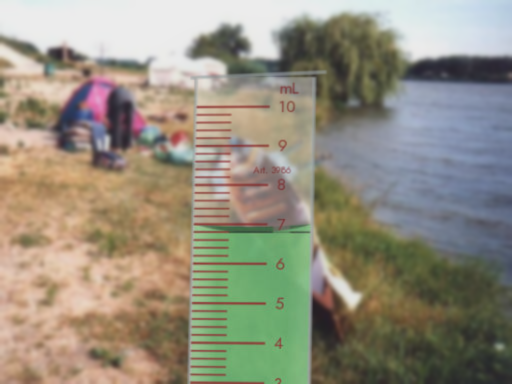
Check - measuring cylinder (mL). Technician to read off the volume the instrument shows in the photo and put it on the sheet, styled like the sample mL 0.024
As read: mL 6.8
